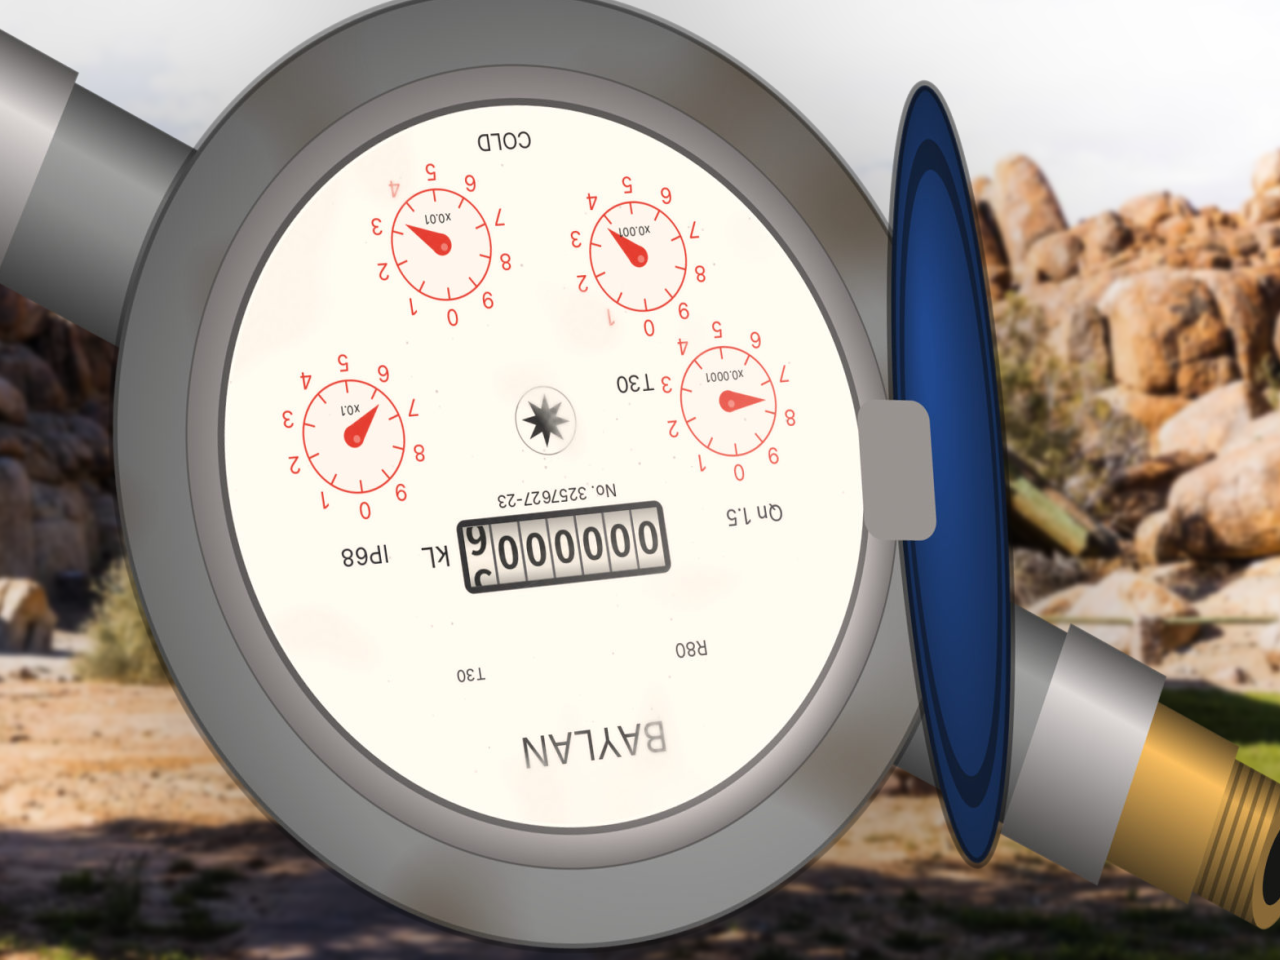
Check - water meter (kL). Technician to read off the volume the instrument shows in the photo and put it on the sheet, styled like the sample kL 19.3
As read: kL 5.6337
